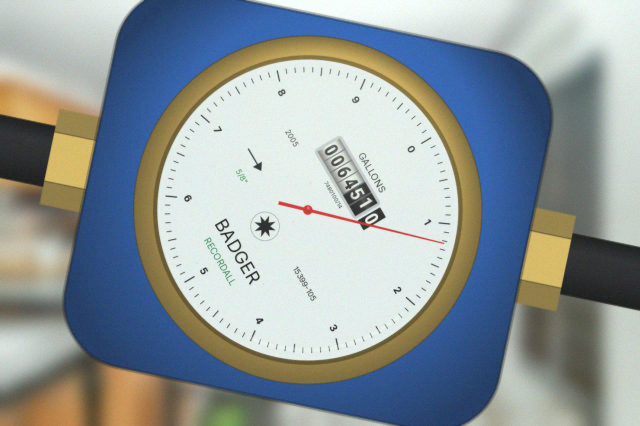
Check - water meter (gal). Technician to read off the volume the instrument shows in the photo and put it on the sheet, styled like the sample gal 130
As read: gal 64511.2
